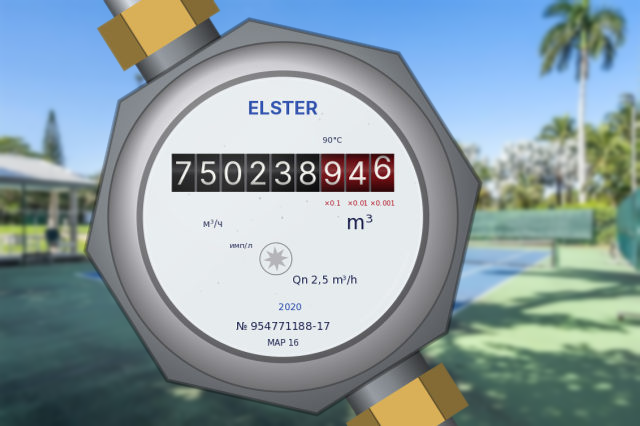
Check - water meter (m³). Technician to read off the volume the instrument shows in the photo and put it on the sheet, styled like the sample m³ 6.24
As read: m³ 750238.946
